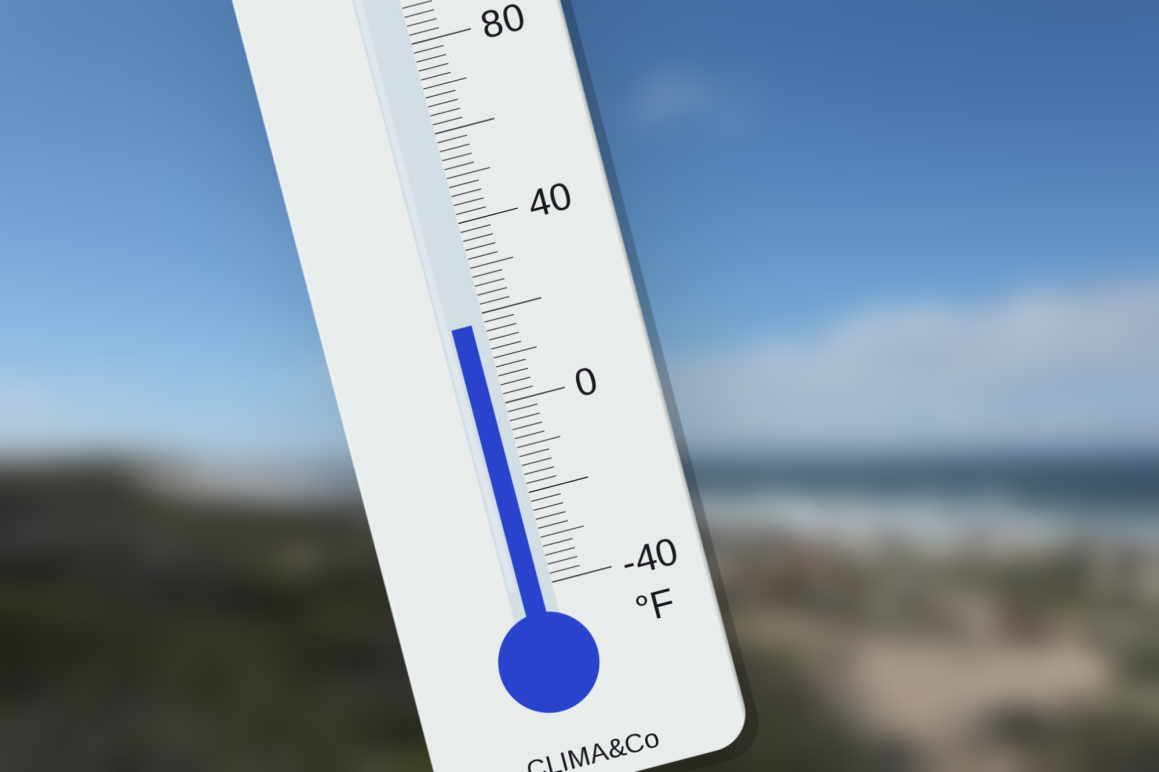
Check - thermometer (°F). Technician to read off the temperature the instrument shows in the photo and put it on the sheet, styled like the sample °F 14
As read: °F 18
